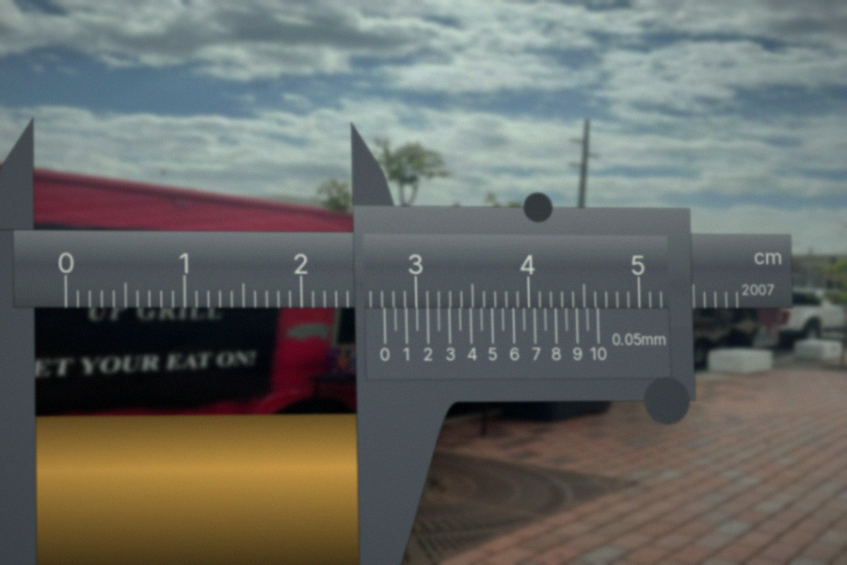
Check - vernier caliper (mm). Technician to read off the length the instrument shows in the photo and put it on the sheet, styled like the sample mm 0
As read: mm 27.2
